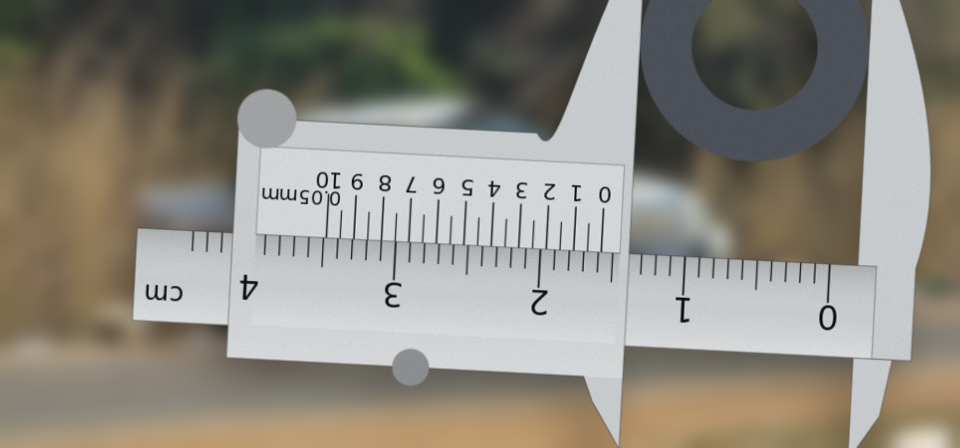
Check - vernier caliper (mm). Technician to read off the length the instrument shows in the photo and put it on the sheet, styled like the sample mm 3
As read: mm 15.8
